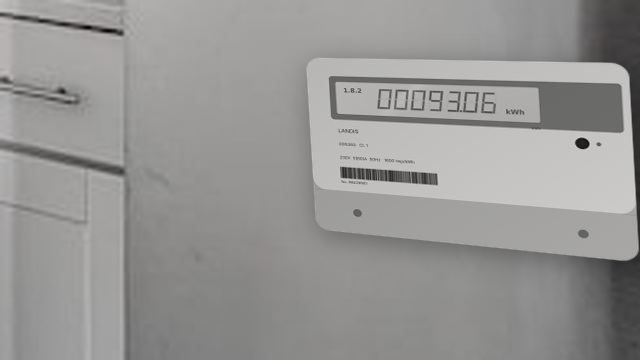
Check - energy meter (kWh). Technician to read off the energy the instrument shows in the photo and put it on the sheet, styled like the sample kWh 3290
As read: kWh 93.06
